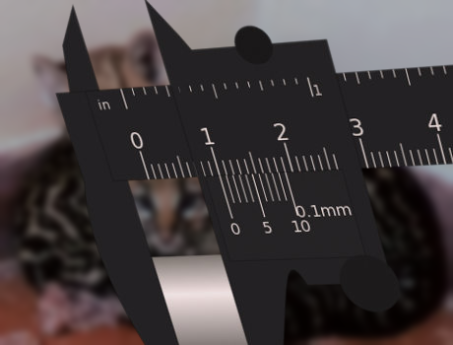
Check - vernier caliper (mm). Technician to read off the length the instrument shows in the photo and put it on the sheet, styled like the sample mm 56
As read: mm 10.0
